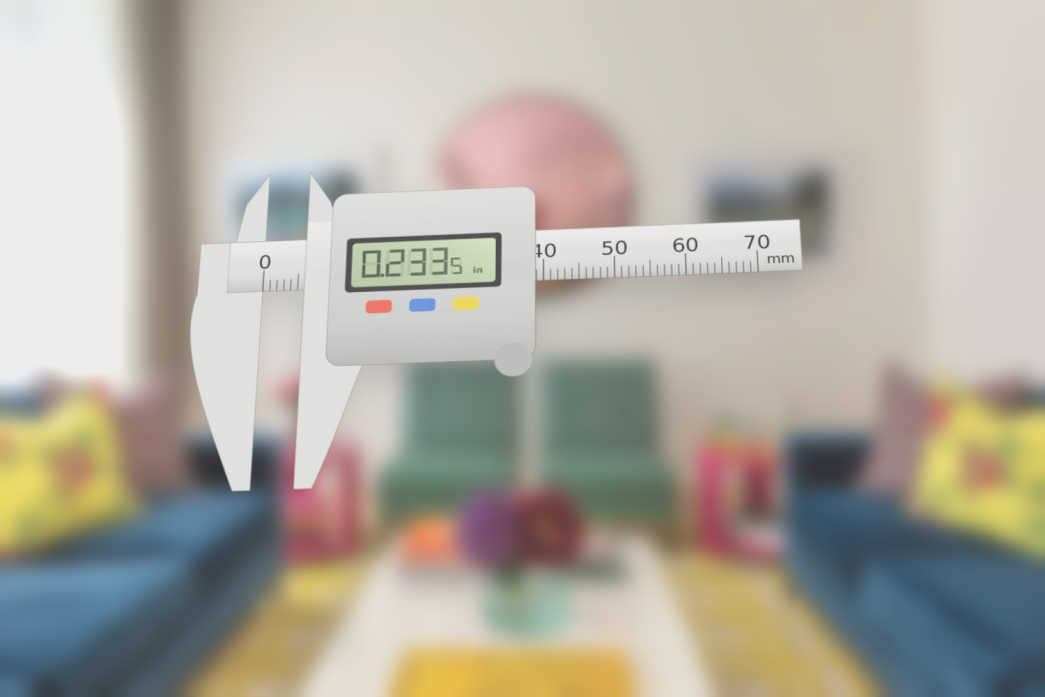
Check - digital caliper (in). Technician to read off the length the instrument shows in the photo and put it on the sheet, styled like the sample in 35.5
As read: in 0.2335
